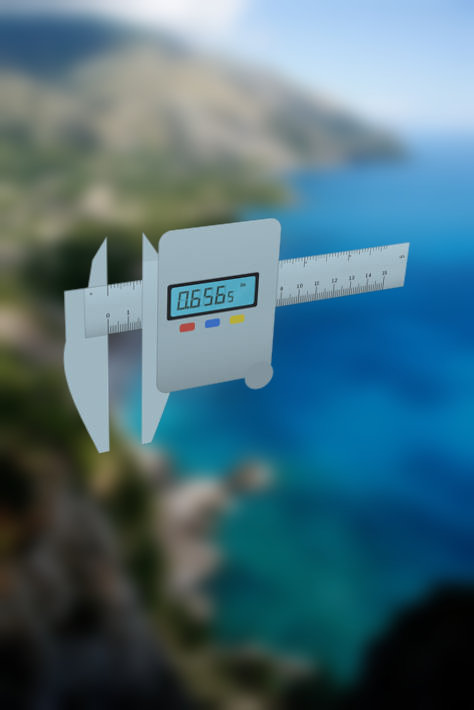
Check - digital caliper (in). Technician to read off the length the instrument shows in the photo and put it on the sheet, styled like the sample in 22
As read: in 0.6565
